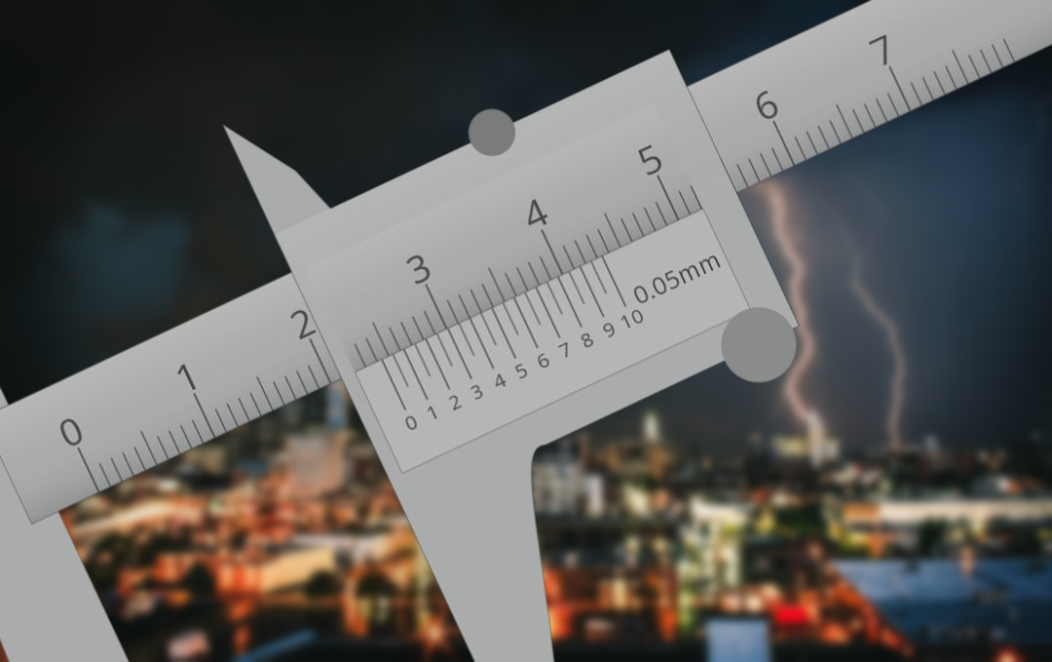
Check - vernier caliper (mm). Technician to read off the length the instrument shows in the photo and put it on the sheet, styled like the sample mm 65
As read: mm 24.4
